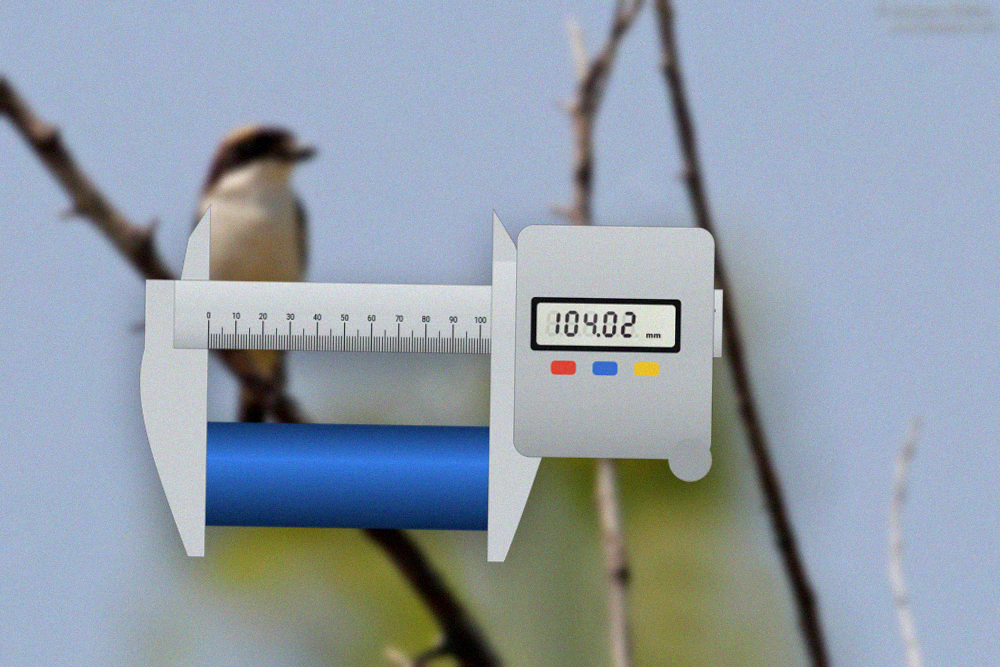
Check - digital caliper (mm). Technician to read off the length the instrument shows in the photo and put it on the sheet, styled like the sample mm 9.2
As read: mm 104.02
